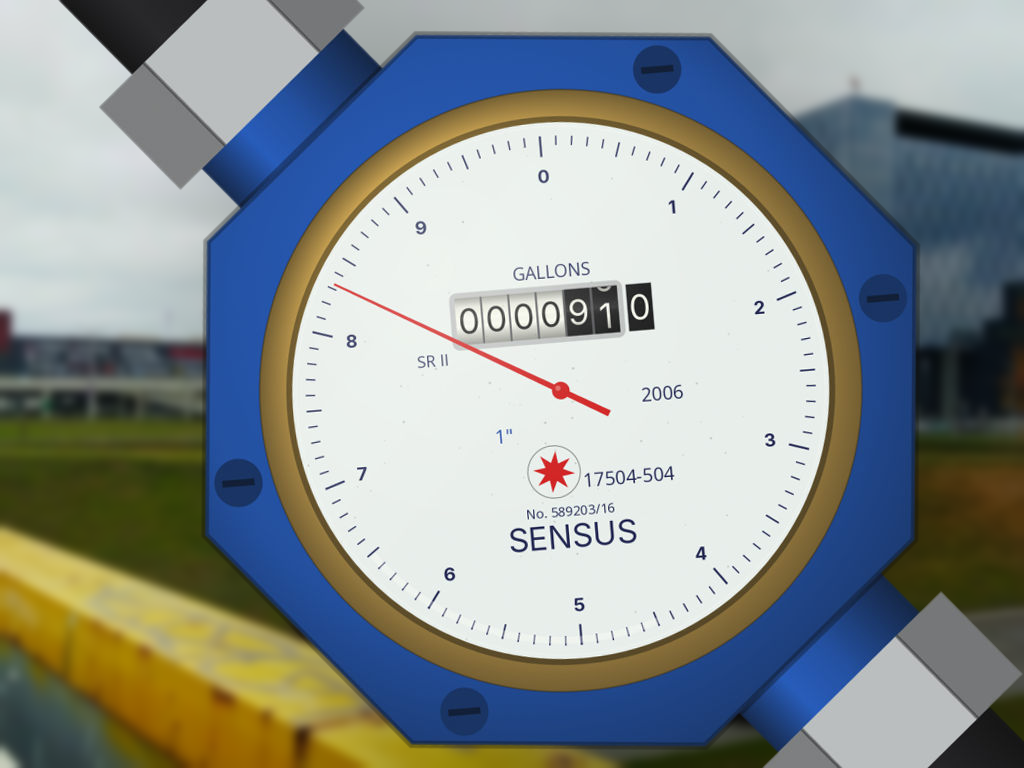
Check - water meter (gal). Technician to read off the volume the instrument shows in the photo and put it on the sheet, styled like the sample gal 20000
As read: gal 908.3
